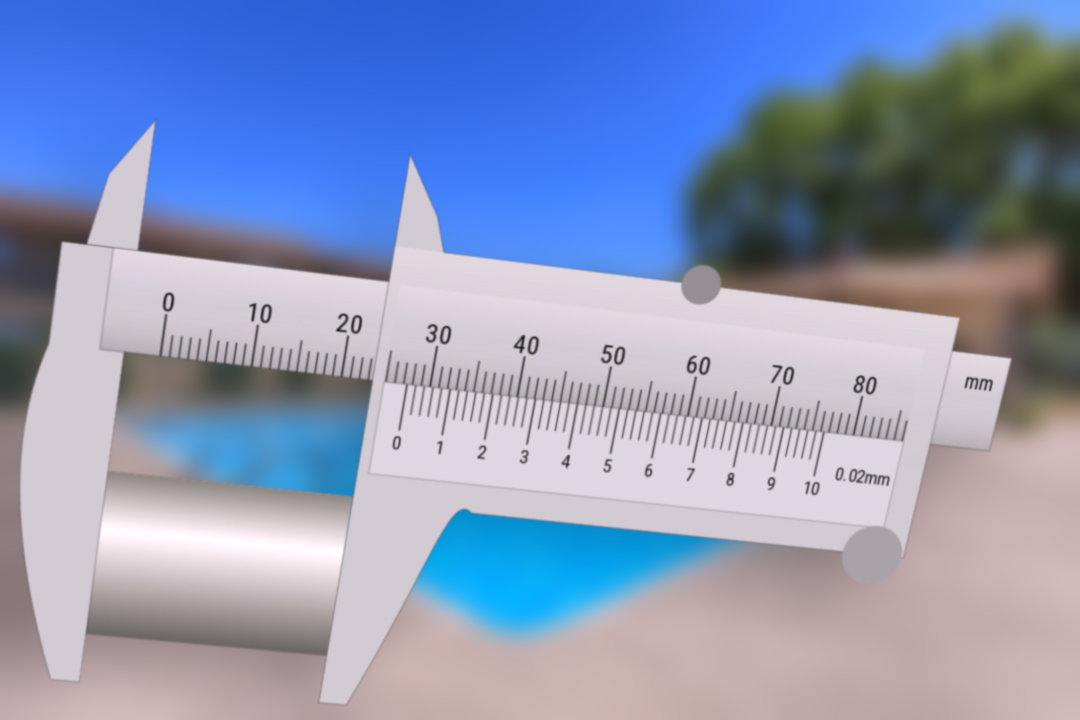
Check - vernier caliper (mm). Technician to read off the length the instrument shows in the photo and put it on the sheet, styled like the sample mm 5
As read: mm 27.4
